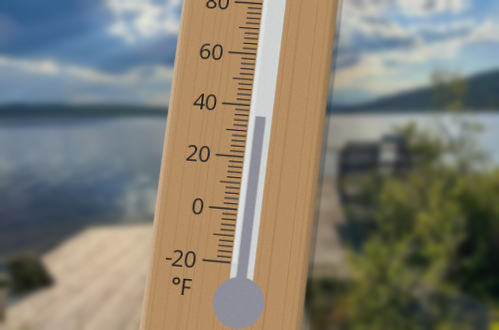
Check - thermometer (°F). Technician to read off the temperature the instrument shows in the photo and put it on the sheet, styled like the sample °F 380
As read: °F 36
